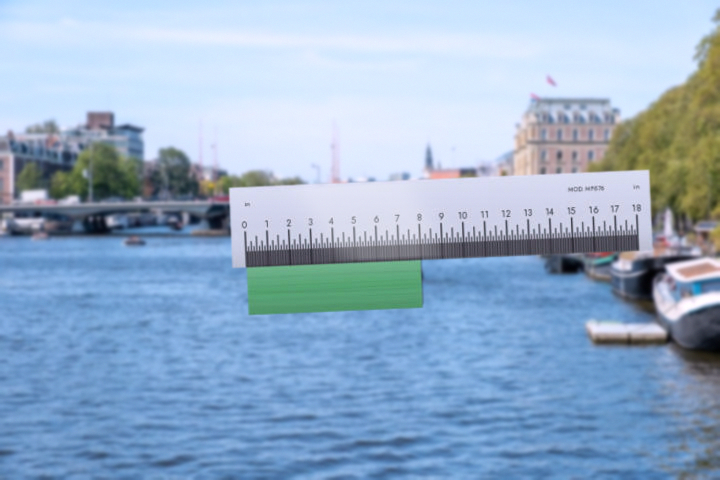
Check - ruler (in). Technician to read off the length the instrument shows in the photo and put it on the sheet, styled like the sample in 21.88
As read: in 8
